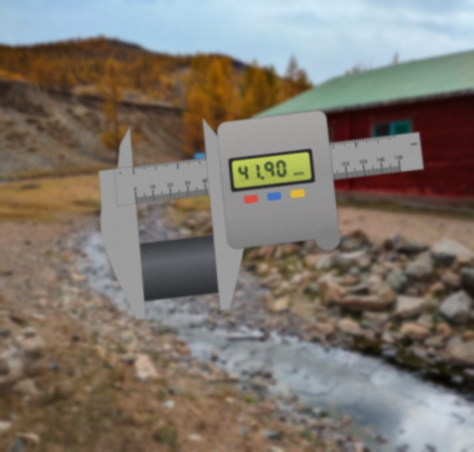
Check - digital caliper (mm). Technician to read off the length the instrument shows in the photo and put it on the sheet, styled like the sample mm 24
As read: mm 41.90
